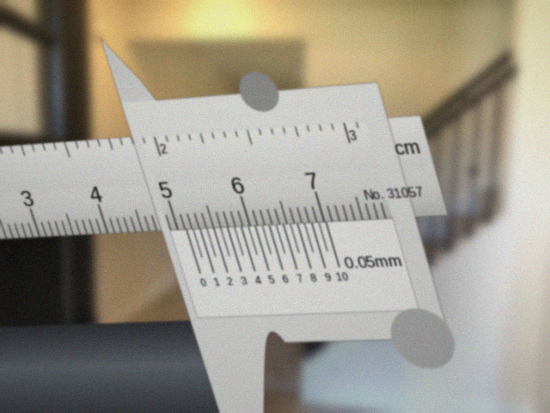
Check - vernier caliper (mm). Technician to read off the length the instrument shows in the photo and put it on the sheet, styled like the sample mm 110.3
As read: mm 51.2
